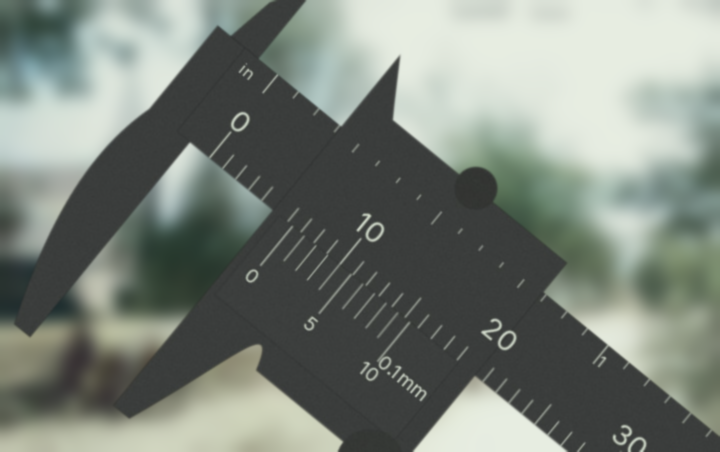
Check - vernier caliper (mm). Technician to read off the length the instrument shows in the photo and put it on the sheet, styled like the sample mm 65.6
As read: mm 6.4
